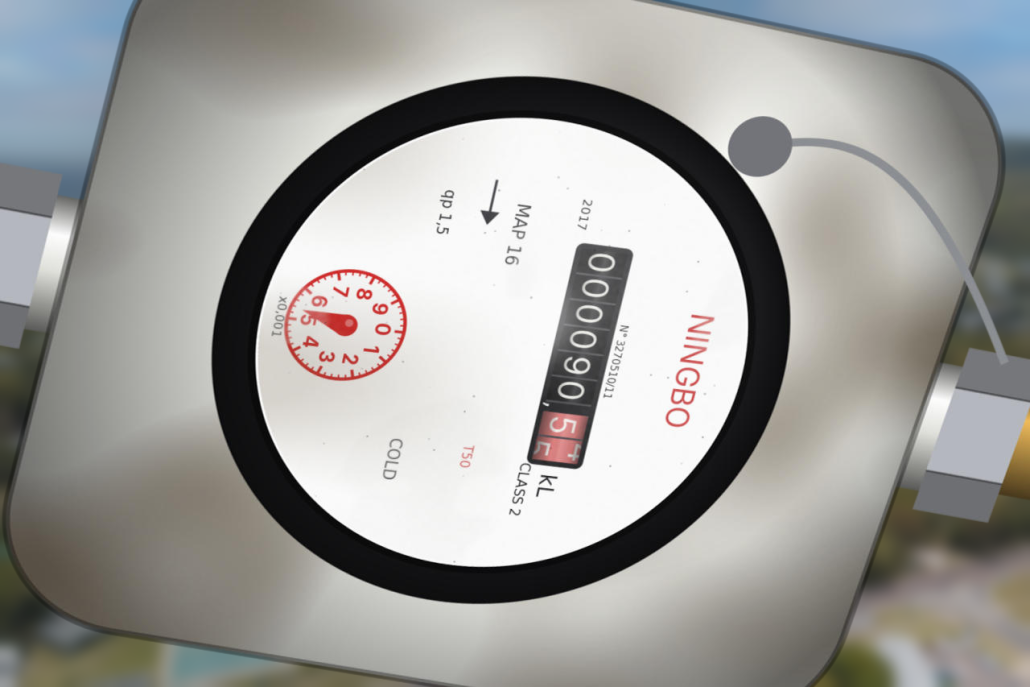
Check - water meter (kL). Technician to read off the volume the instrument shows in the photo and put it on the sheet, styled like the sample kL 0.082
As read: kL 90.545
